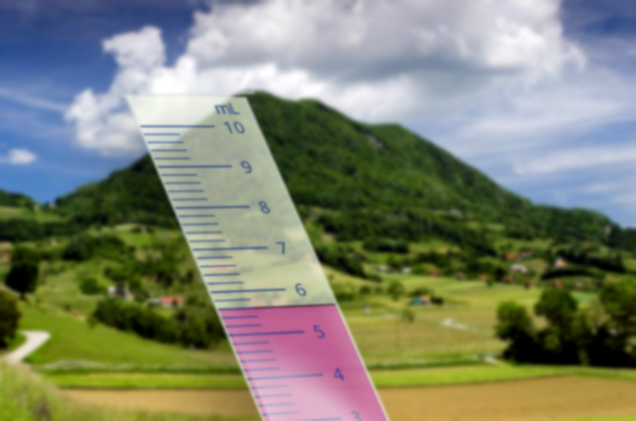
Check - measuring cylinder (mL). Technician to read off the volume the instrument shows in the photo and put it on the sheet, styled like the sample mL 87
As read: mL 5.6
